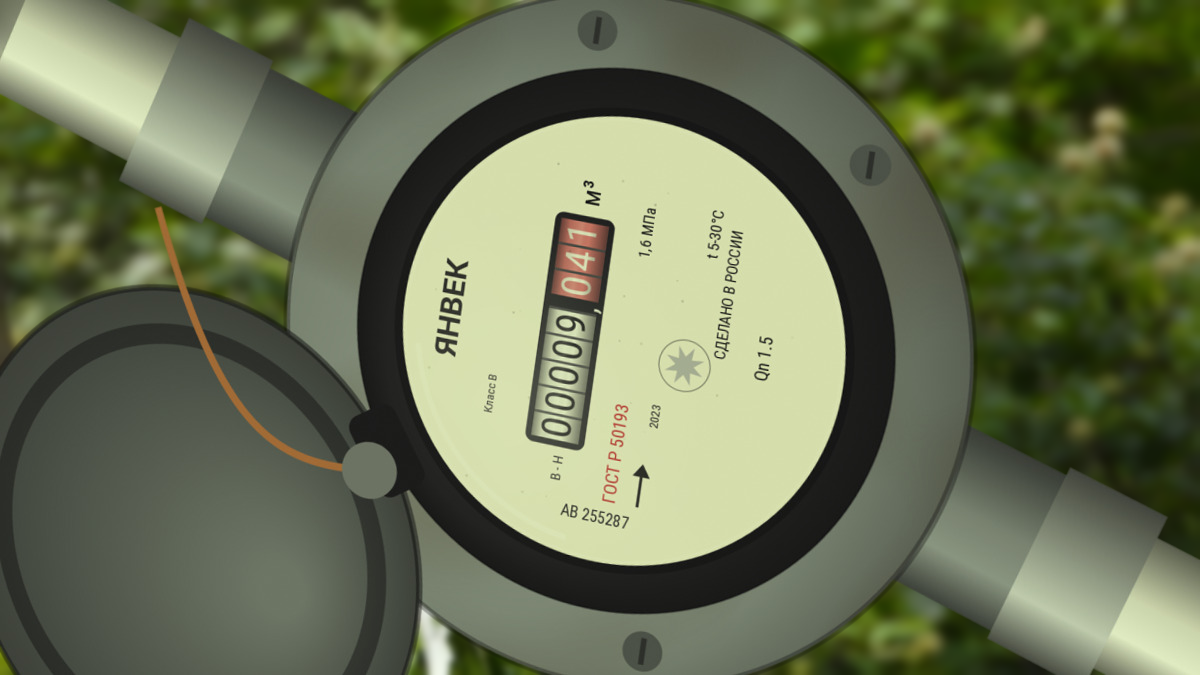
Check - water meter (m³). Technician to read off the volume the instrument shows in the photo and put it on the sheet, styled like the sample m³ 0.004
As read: m³ 9.041
